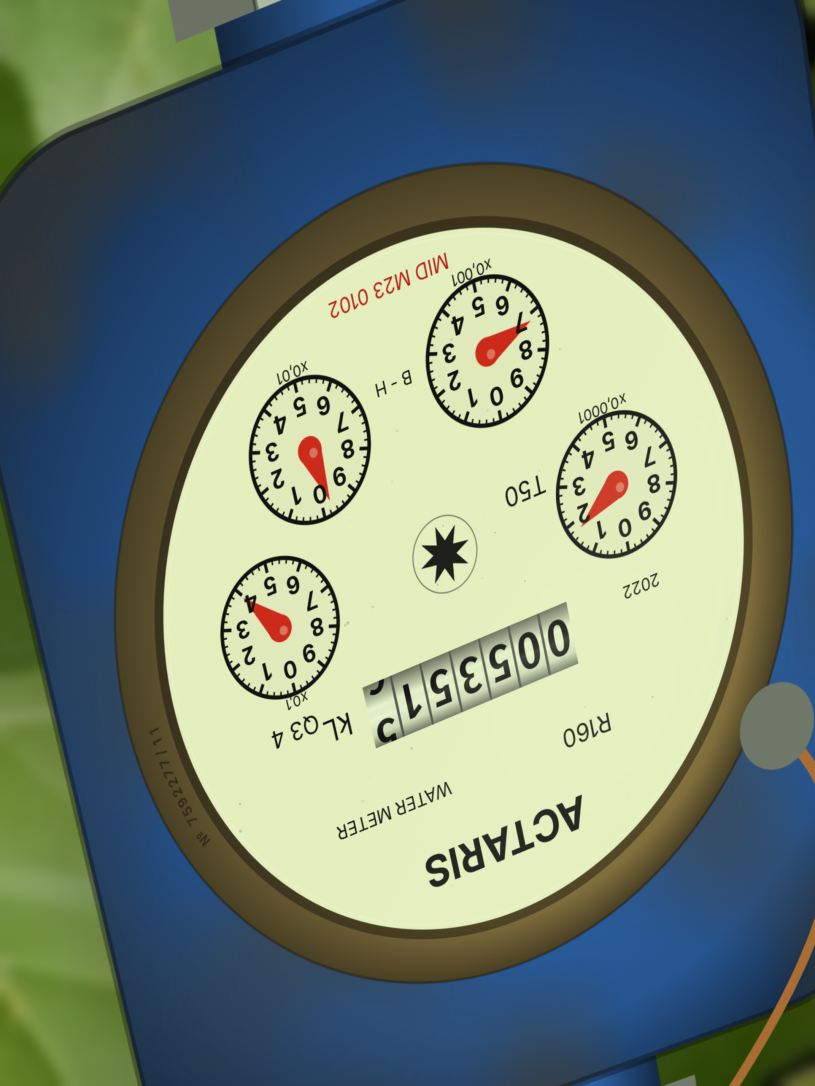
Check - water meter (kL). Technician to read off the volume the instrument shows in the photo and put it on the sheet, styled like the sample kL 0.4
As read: kL 53515.3971
